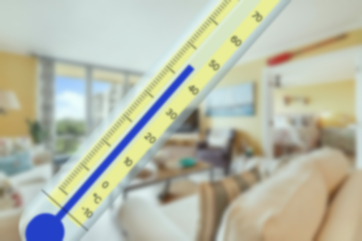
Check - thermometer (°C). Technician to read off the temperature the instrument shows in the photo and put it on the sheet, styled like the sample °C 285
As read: °C 45
